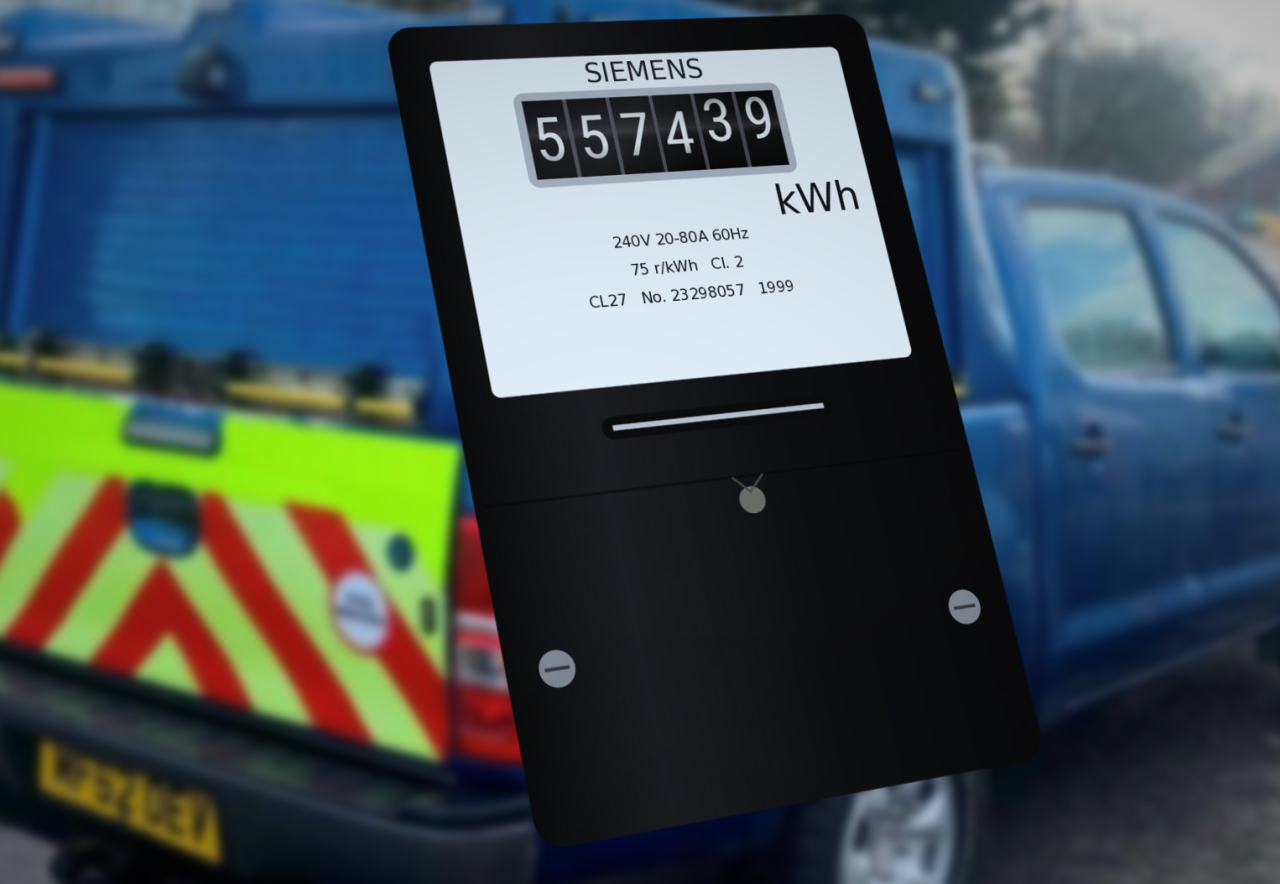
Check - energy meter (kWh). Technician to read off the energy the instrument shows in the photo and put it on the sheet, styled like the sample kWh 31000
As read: kWh 557439
